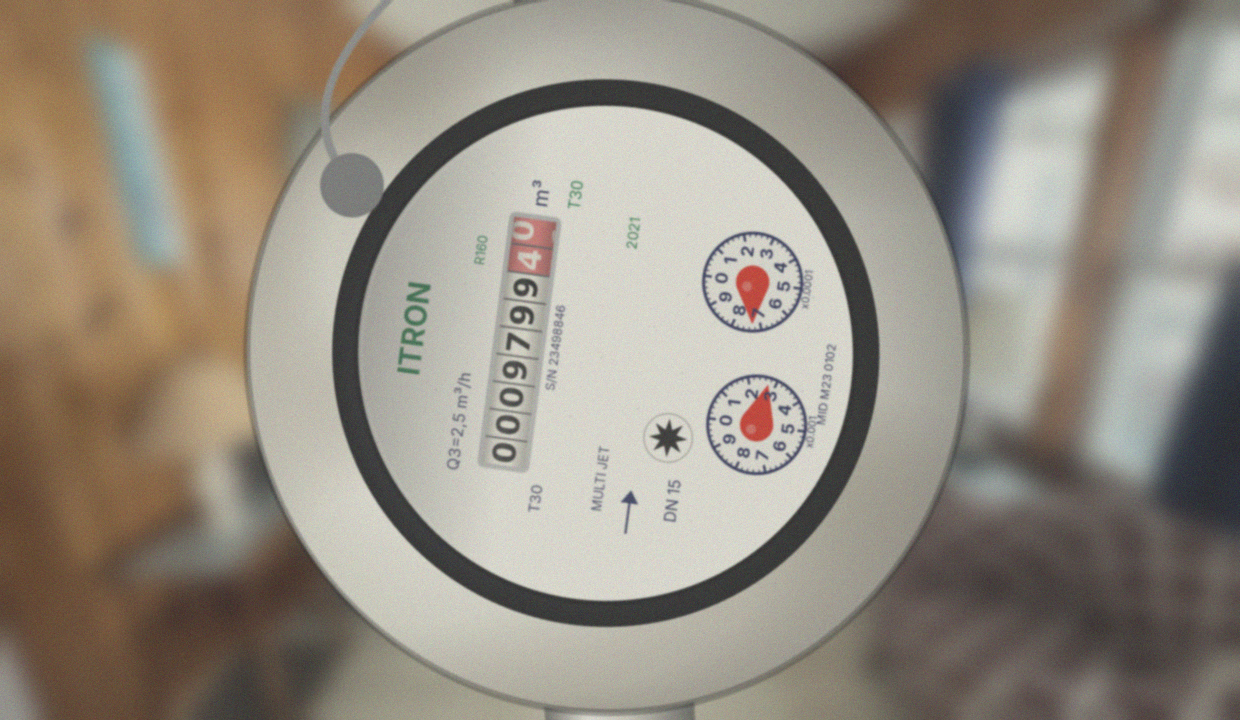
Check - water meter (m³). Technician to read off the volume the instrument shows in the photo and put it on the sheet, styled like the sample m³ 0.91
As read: m³ 9799.4027
